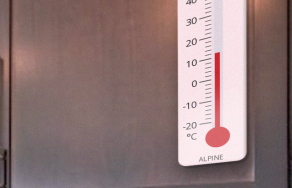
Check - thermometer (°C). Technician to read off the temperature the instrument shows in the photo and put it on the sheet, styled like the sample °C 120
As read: °C 12
